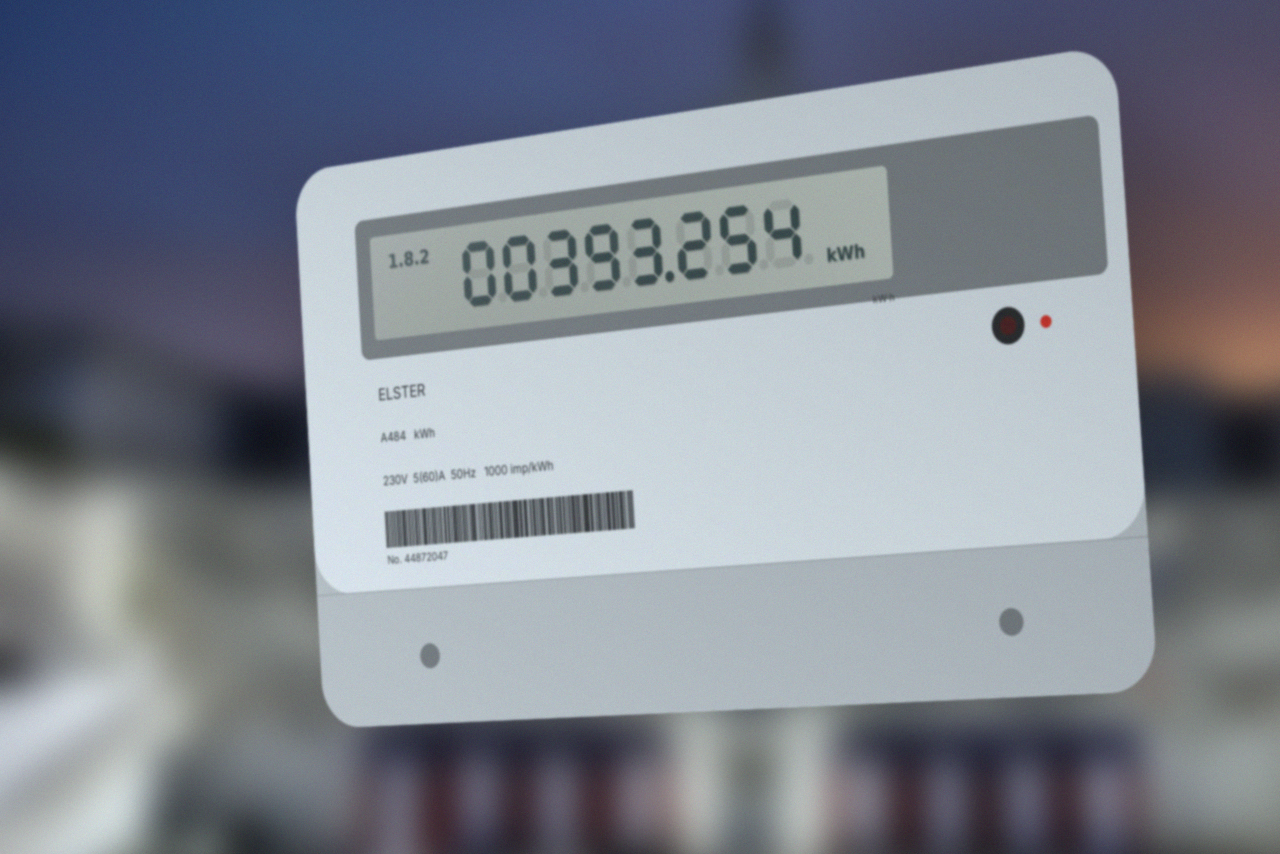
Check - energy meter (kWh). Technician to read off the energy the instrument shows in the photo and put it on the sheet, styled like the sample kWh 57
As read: kWh 393.254
